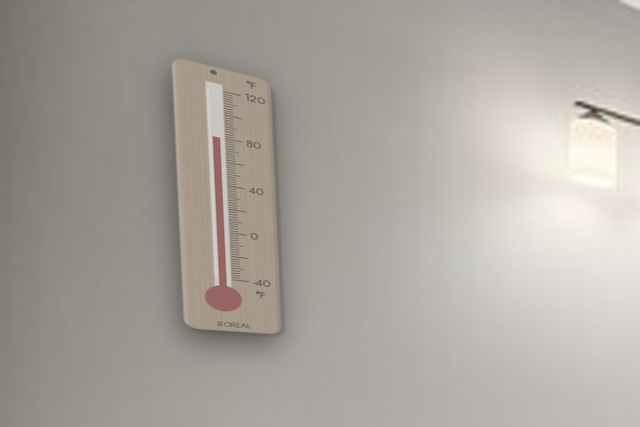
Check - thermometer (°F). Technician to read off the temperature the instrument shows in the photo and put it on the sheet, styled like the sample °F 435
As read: °F 80
